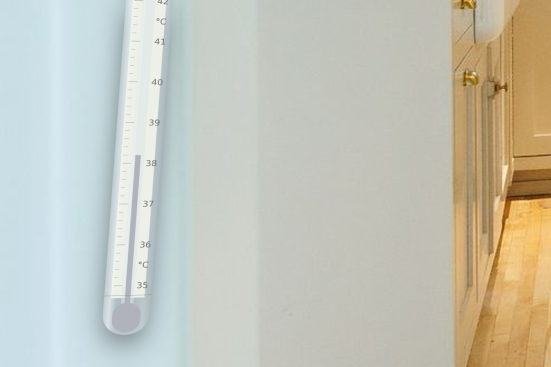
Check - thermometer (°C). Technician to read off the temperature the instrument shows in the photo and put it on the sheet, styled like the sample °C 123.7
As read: °C 38.2
